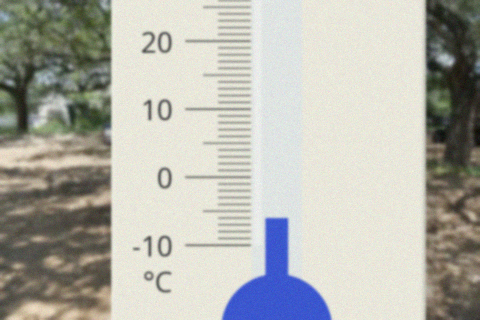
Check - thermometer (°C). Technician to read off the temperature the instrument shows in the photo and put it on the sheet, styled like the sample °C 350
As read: °C -6
